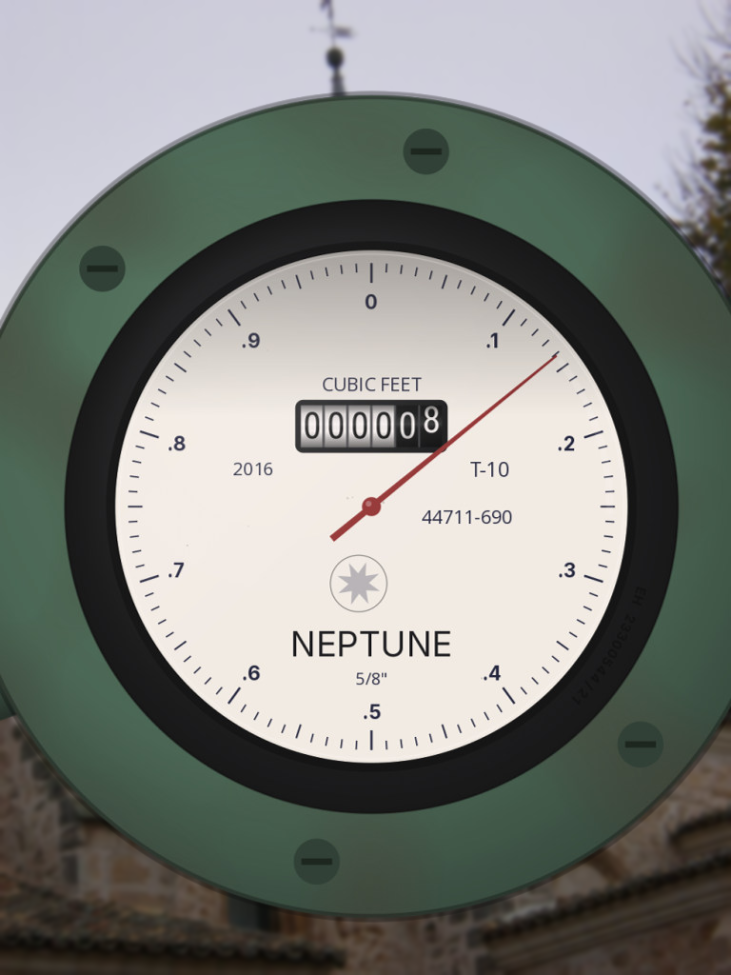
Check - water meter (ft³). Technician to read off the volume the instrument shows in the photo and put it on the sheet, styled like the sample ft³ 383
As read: ft³ 8.14
